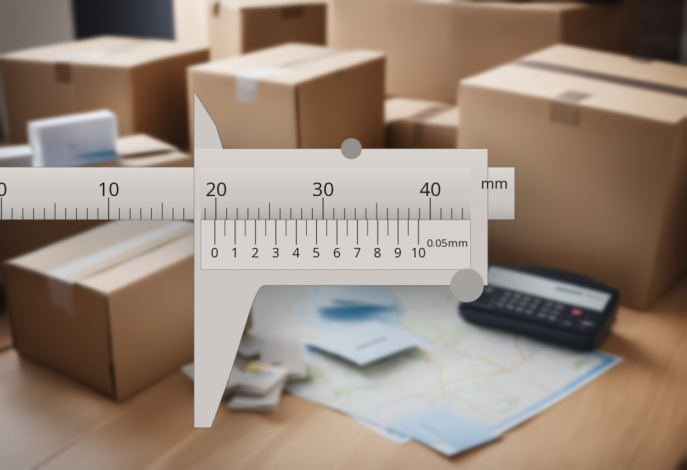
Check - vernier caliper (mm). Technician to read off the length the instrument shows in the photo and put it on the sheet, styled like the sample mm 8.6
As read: mm 19.9
